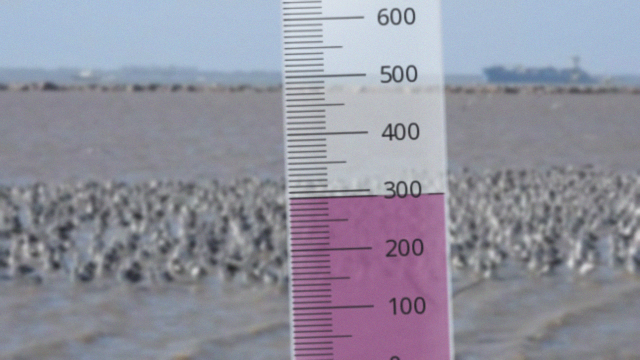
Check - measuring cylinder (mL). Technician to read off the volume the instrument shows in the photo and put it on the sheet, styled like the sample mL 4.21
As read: mL 290
